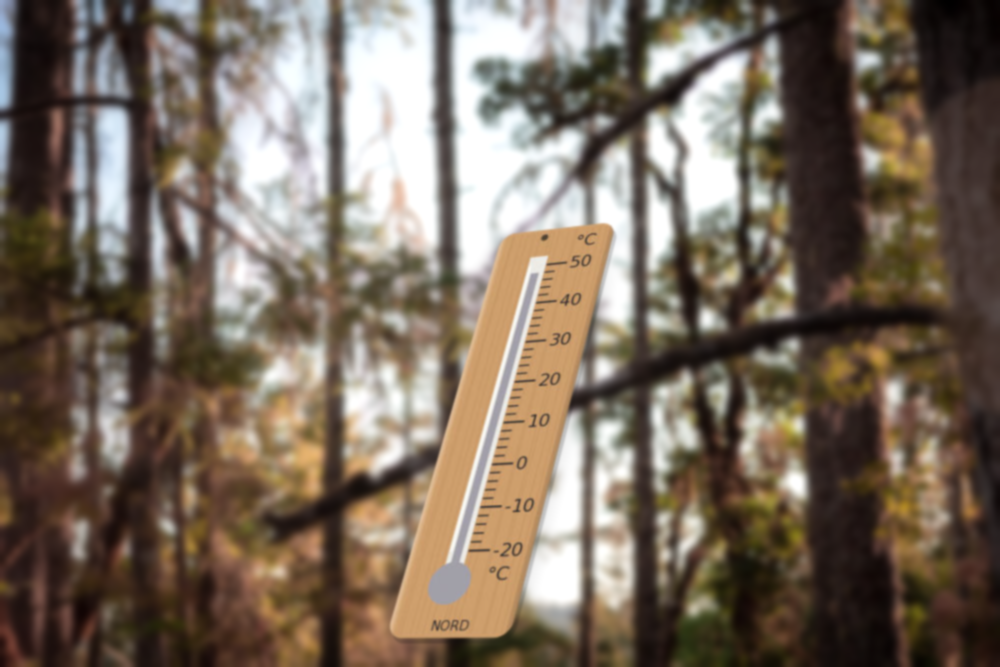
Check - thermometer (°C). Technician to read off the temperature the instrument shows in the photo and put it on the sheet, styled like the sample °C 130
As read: °C 48
